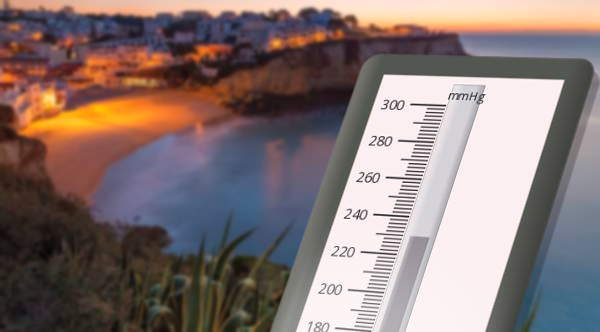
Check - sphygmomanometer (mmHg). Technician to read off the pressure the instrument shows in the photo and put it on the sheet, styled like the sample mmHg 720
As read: mmHg 230
